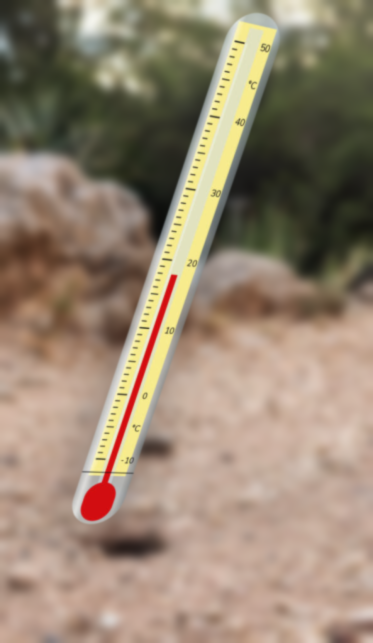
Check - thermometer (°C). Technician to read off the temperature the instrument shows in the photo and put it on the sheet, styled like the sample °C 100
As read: °C 18
